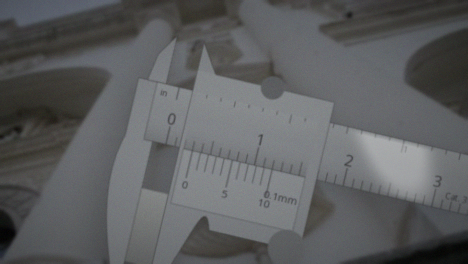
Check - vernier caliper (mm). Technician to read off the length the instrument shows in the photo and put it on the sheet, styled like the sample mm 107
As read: mm 3.0
